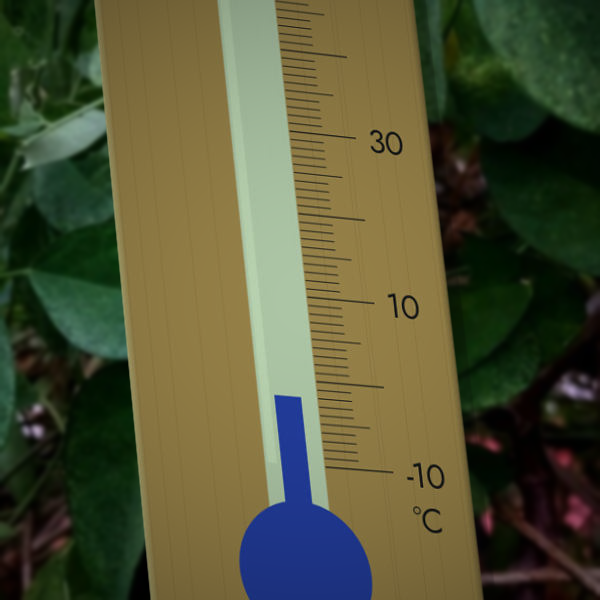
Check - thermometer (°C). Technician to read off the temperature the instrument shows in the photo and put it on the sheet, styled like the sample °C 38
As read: °C -2
